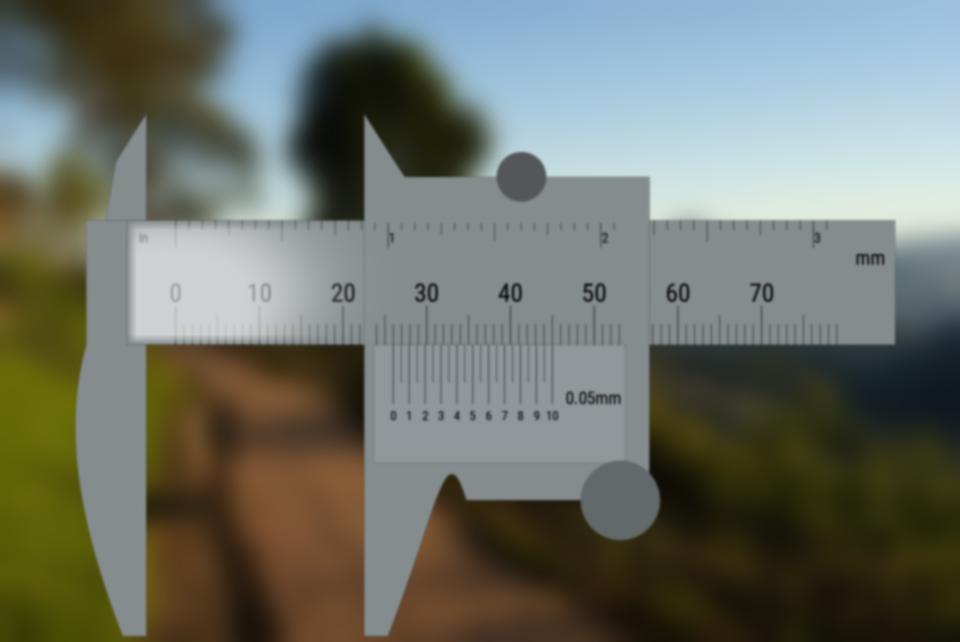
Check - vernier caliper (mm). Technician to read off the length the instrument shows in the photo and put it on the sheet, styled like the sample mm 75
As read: mm 26.0
